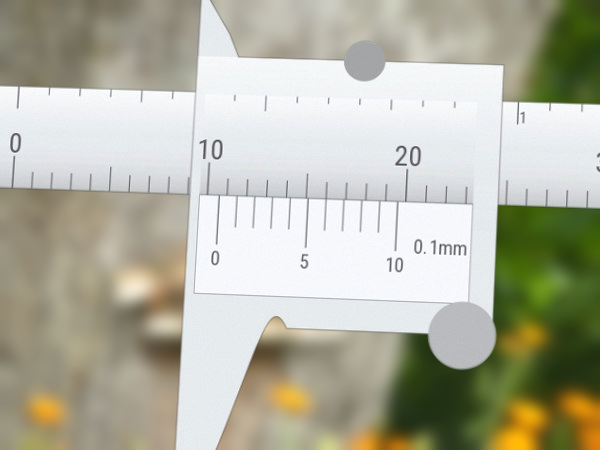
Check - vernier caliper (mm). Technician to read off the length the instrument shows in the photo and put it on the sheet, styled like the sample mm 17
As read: mm 10.6
